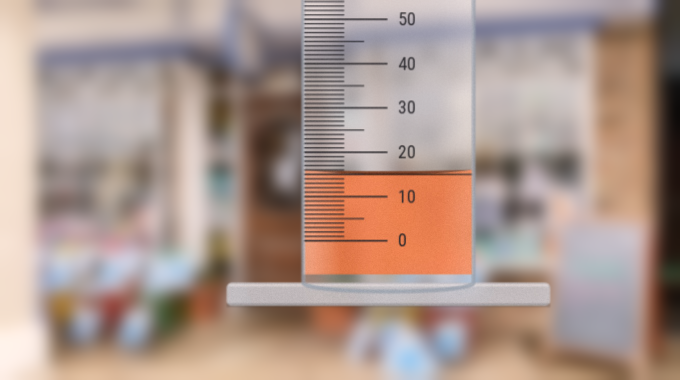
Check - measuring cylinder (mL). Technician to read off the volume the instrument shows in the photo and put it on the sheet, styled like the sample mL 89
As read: mL 15
